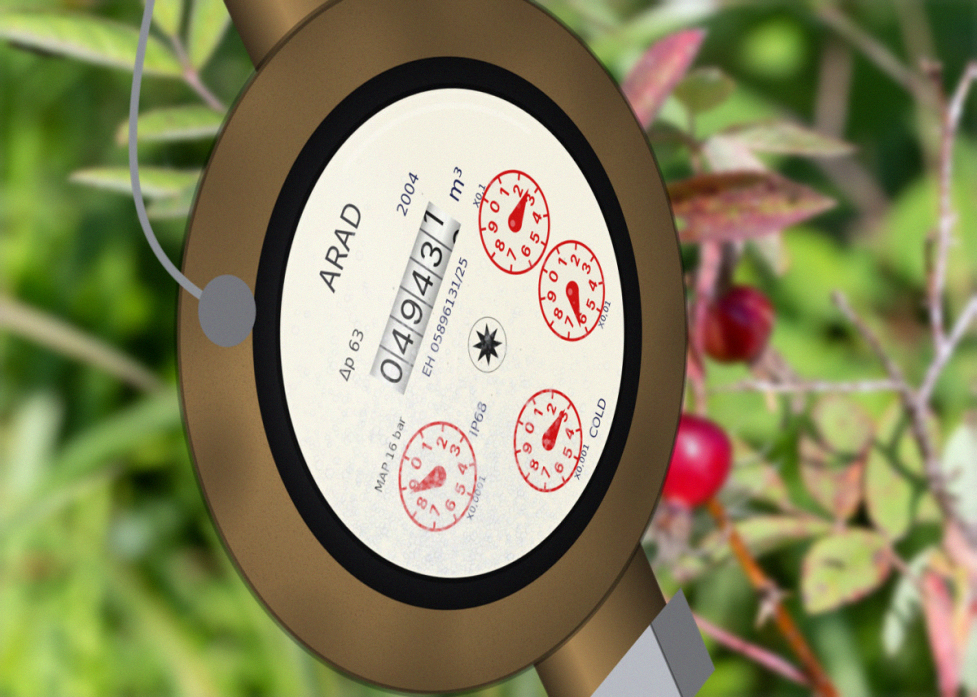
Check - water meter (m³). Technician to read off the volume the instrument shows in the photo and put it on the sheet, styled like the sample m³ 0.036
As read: m³ 49431.2628
